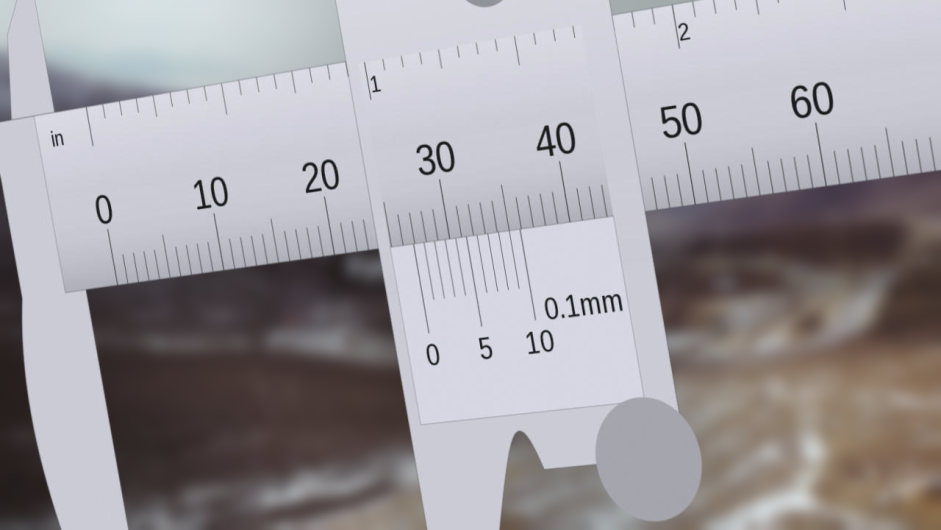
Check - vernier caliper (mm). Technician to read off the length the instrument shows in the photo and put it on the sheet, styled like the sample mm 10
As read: mm 26.9
